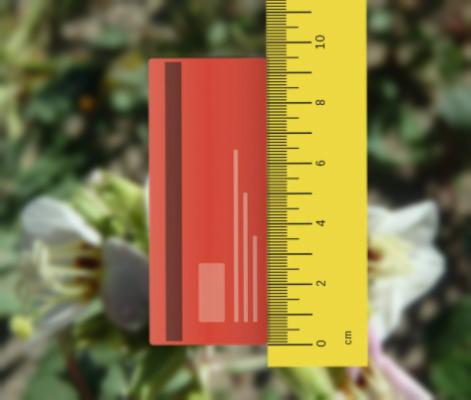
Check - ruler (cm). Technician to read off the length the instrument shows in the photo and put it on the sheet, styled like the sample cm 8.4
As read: cm 9.5
